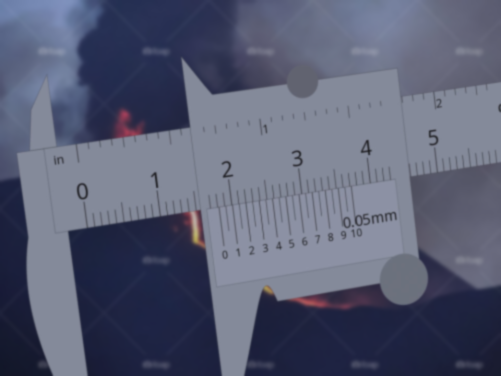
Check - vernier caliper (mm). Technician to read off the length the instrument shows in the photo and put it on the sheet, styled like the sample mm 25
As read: mm 18.2
